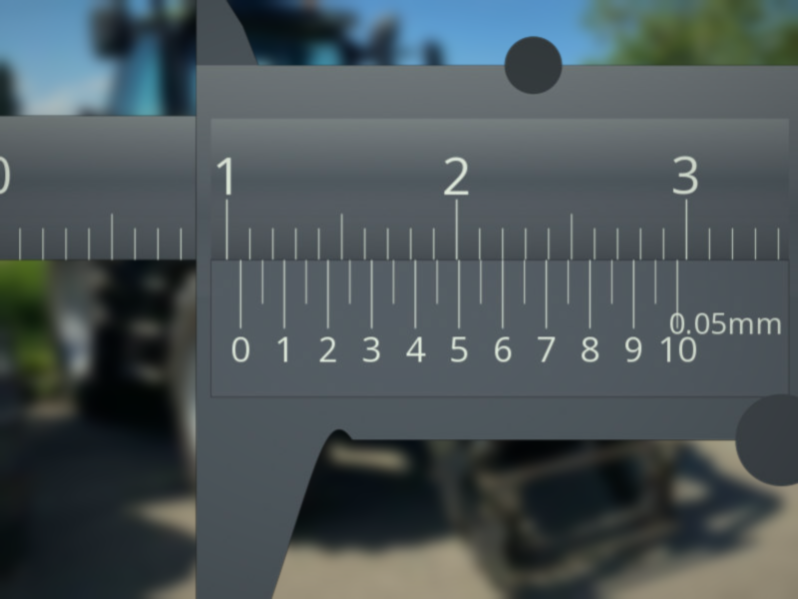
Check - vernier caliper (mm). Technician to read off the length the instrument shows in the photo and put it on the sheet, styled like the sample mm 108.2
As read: mm 10.6
